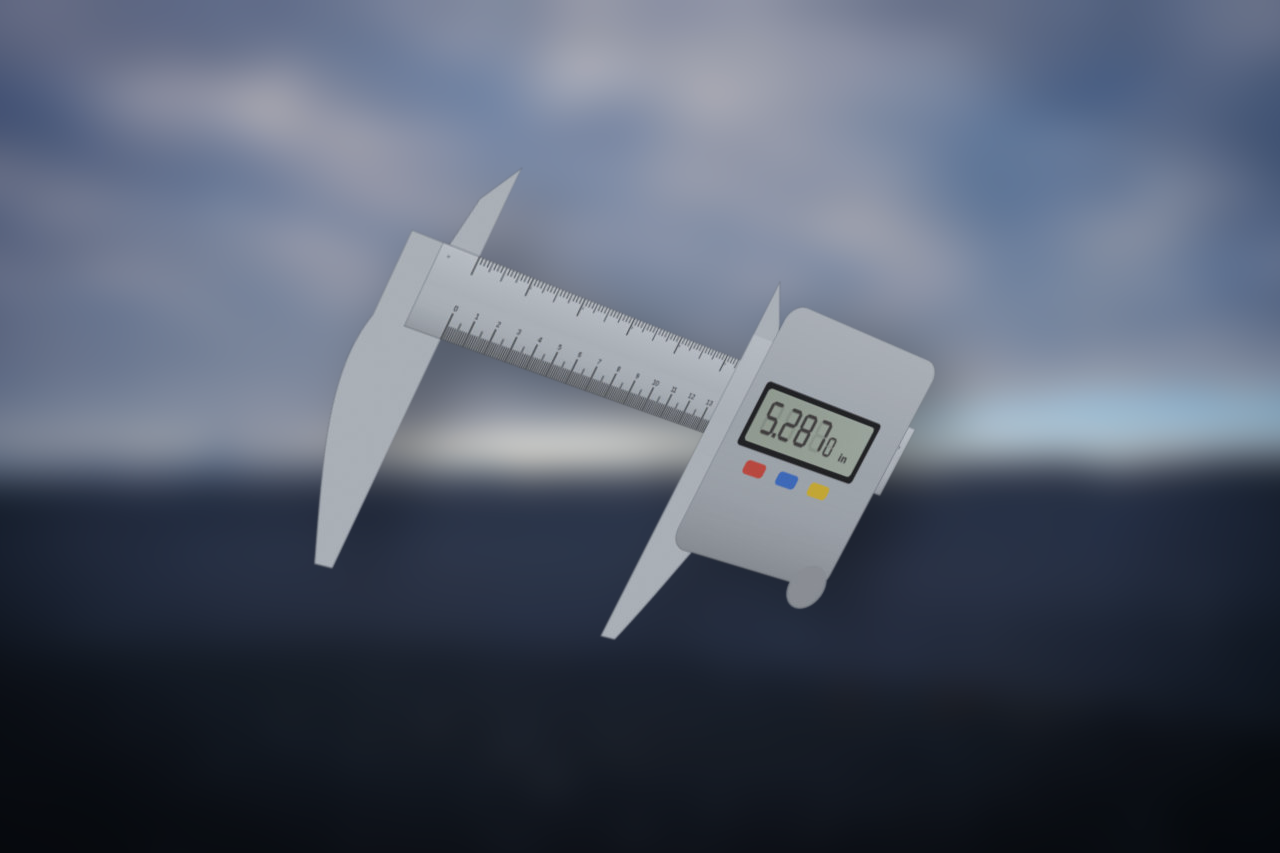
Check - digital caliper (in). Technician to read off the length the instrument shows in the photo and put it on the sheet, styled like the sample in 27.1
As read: in 5.2870
